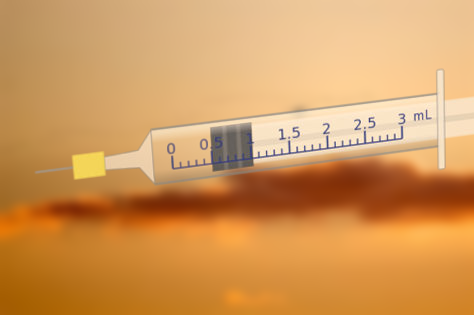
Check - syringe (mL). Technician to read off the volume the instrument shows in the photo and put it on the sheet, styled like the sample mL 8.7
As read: mL 0.5
